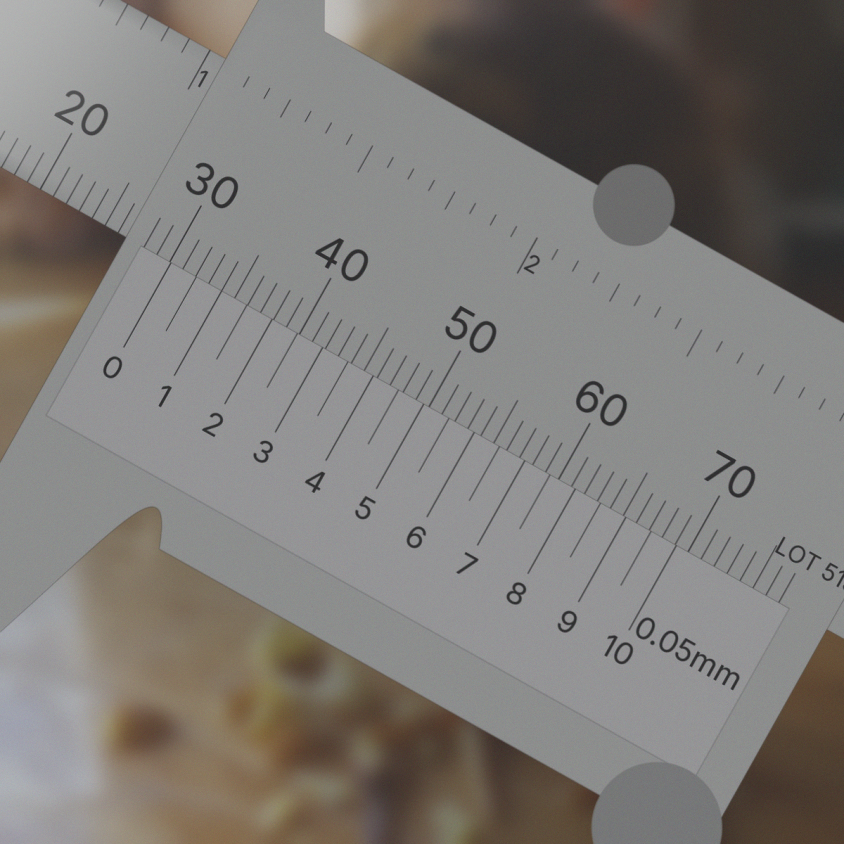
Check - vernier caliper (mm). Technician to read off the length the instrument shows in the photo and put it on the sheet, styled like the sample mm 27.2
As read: mm 30.1
